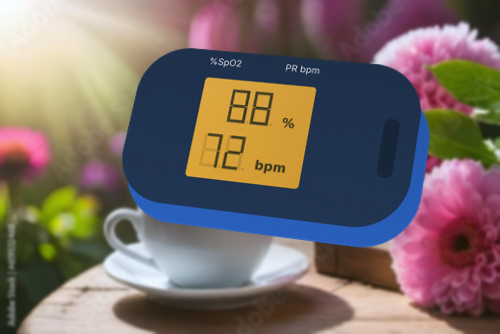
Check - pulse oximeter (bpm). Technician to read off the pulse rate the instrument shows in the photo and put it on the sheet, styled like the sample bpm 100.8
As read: bpm 72
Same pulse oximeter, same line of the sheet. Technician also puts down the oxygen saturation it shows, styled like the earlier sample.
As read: % 88
